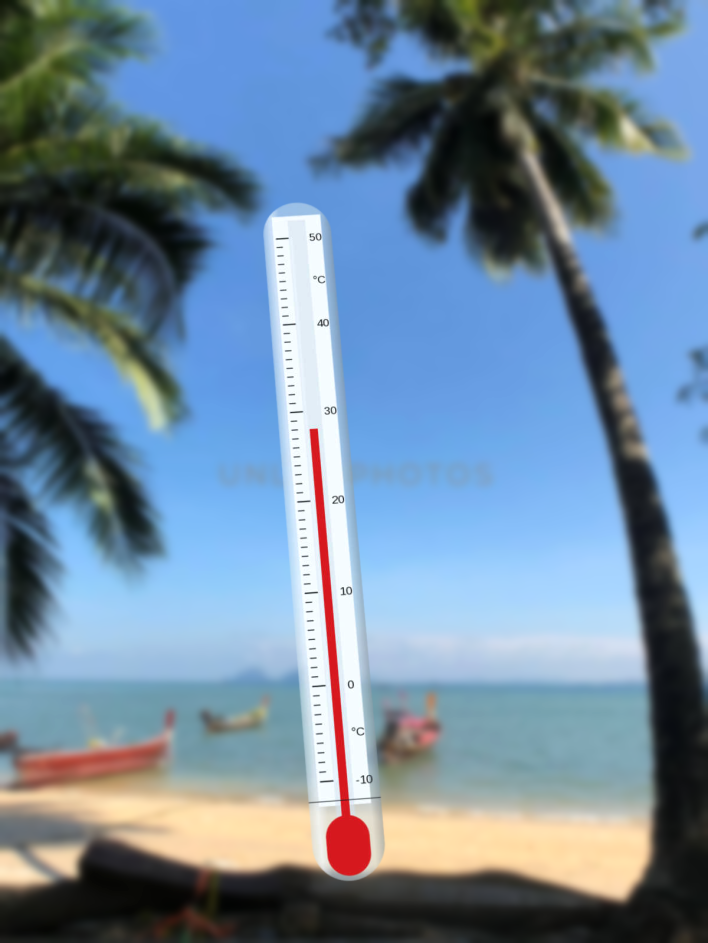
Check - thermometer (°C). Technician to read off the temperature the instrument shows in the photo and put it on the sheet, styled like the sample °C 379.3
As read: °C 28
